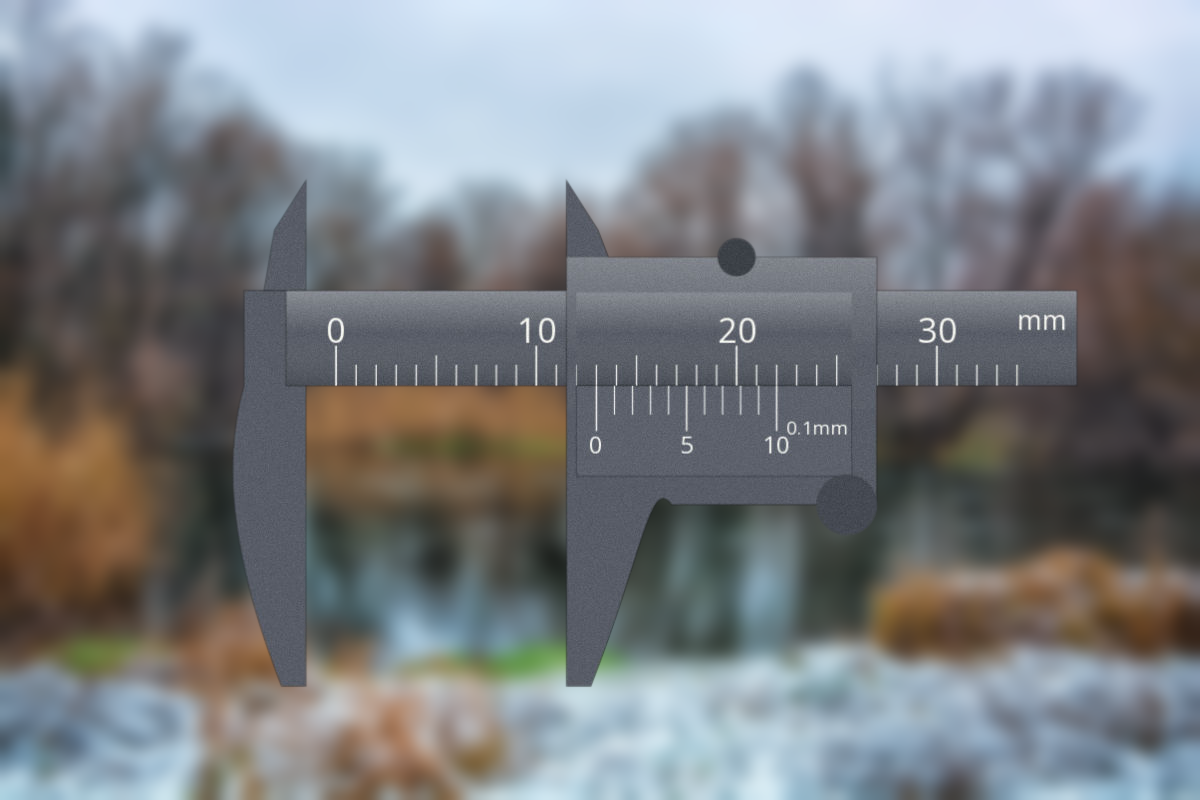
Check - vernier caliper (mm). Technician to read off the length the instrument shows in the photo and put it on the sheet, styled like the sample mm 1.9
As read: mm 13.0
